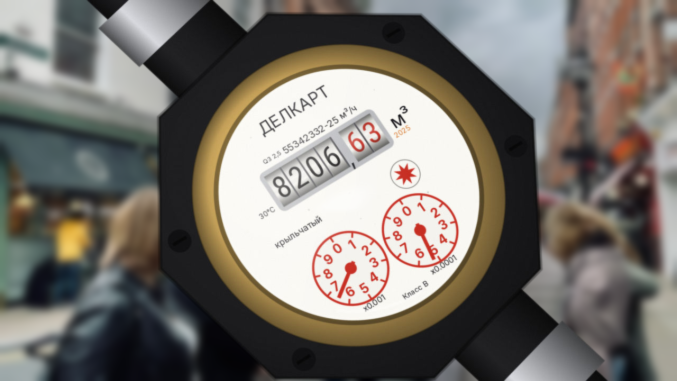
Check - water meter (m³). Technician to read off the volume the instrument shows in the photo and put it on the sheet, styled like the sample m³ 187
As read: m³ 8206.6365
